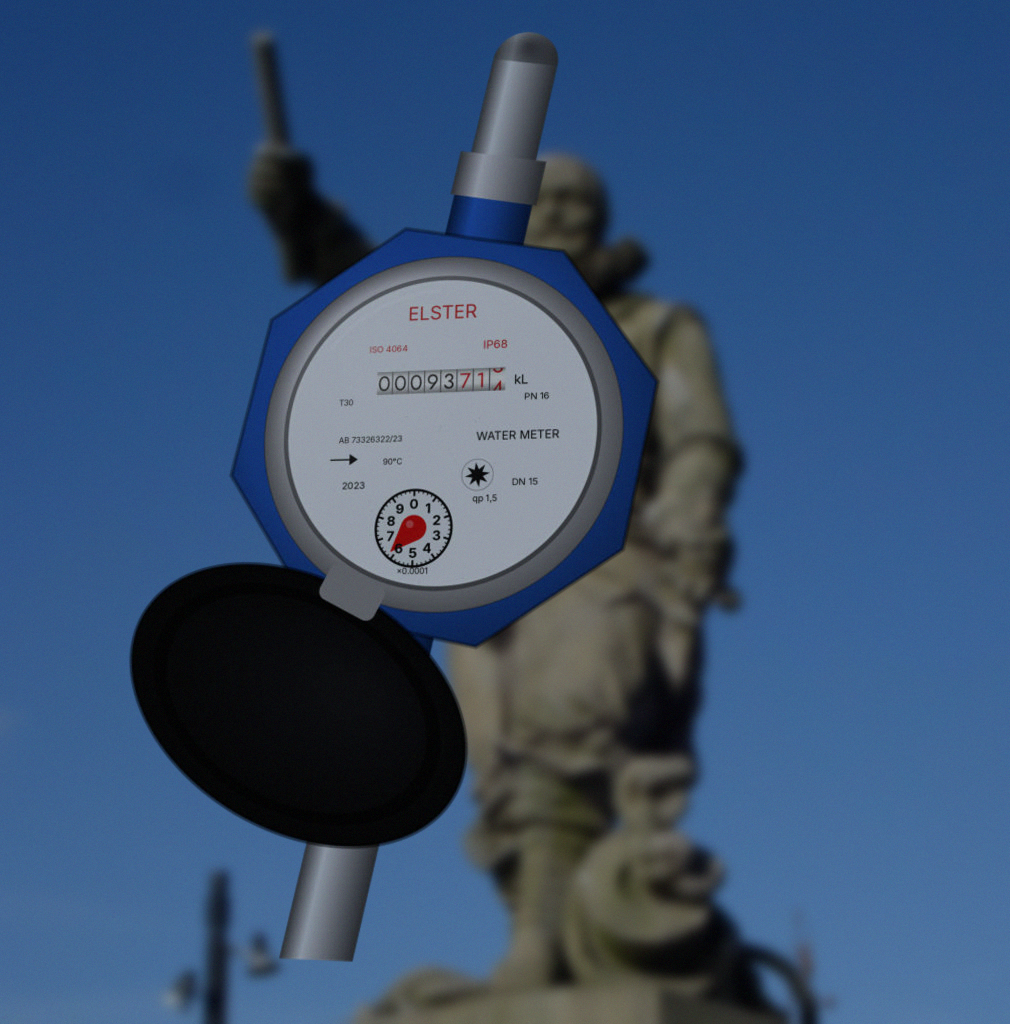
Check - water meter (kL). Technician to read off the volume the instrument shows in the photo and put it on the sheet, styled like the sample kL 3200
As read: kL 93.7136
